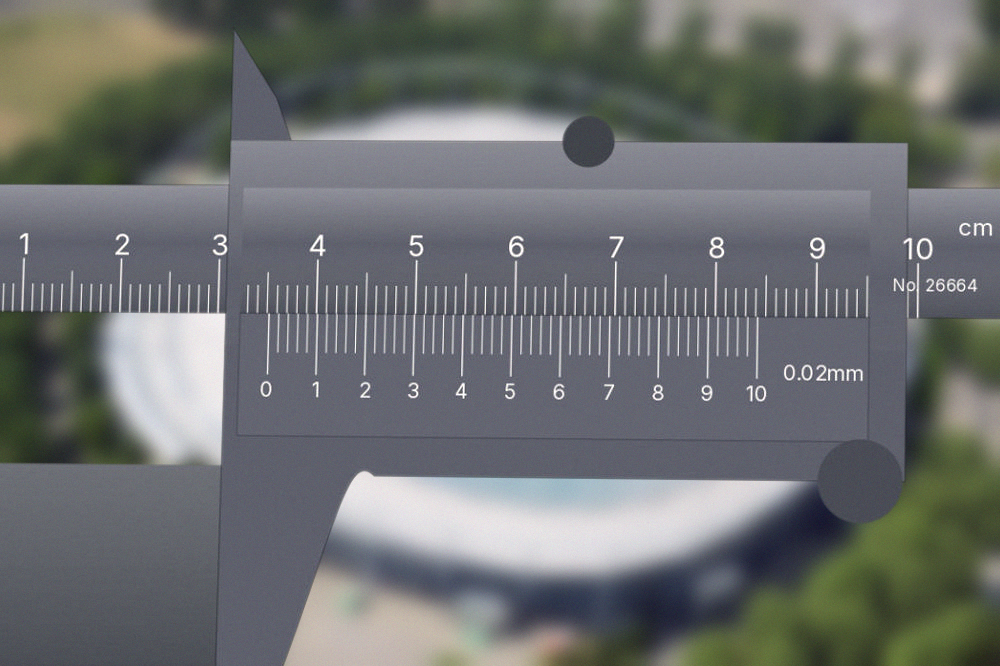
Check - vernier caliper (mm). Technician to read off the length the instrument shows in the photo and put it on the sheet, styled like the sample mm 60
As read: mm 35.2
